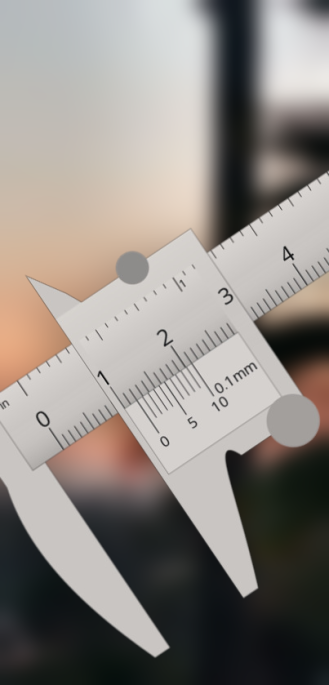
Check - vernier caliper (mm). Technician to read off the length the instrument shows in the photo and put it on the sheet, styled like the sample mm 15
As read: mm 12.0
